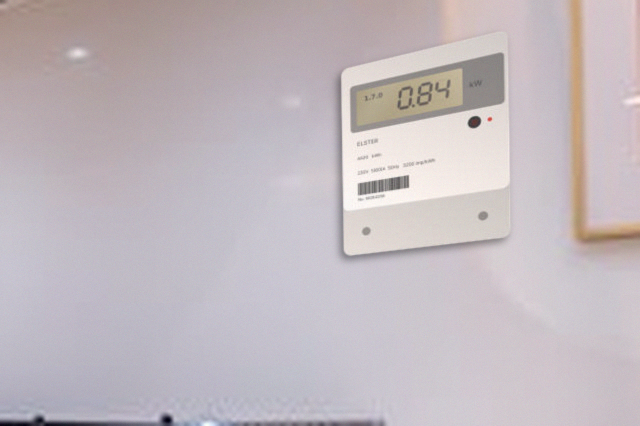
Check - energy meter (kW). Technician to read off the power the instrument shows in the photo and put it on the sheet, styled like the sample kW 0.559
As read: kW 0.84
